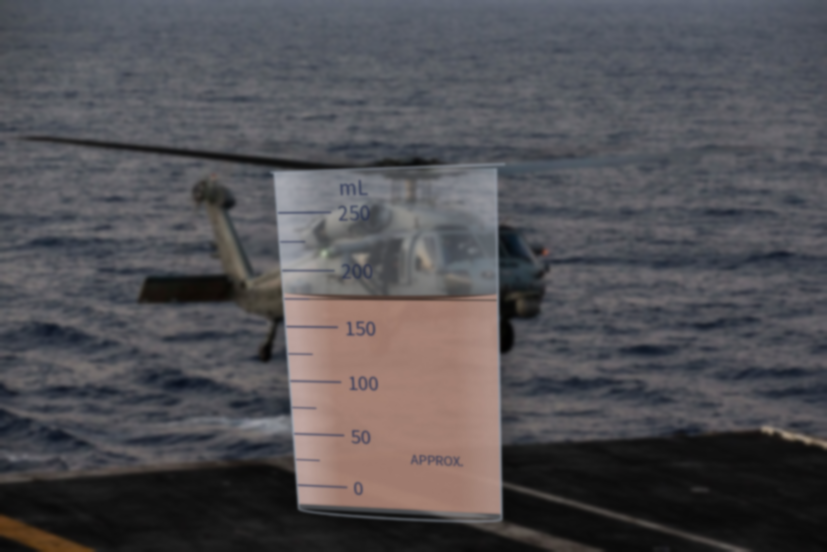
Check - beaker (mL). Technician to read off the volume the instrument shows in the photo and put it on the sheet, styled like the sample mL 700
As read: mL 175
